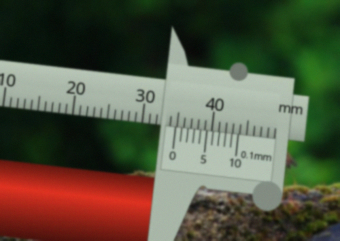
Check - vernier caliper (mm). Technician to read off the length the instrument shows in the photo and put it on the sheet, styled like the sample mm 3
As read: mm 34.8
